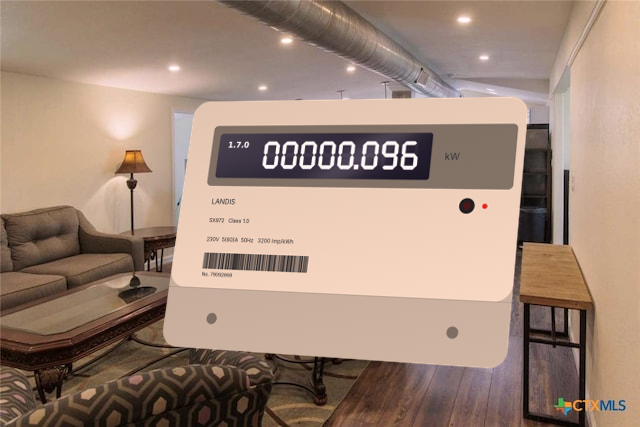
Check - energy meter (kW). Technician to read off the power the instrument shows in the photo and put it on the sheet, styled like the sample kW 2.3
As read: kW 0.096
